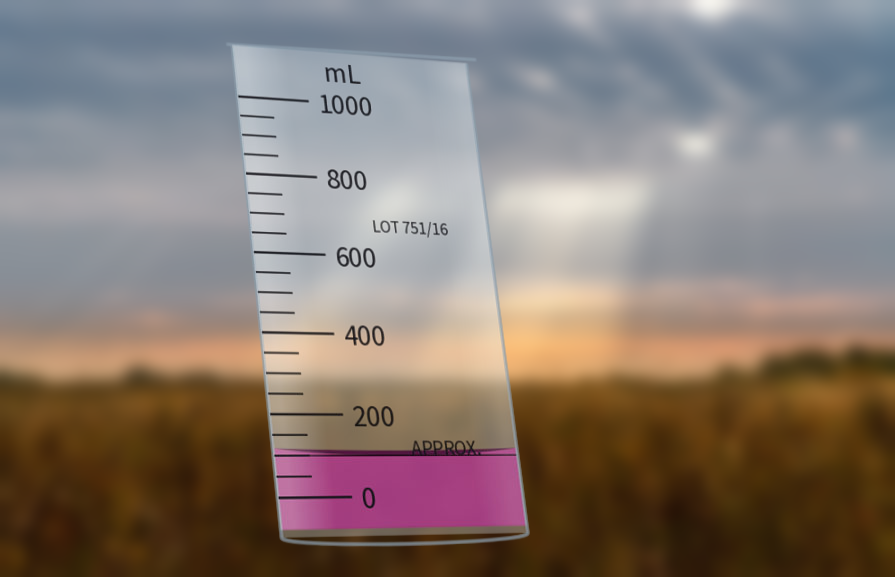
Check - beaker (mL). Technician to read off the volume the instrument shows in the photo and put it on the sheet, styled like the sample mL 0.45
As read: mL 100
